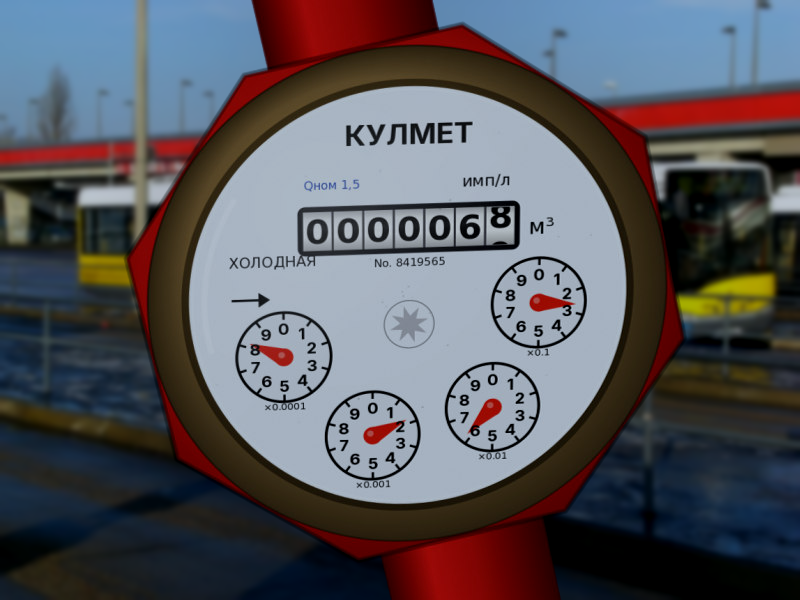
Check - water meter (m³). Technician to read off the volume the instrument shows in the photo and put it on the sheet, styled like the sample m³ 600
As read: m³ 68.2618
